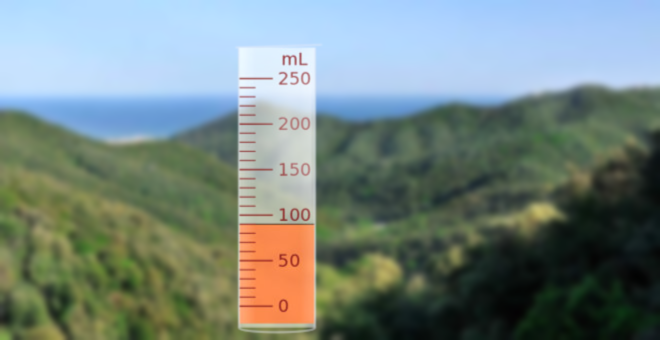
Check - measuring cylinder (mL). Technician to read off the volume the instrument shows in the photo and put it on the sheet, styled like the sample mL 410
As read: mL 90
